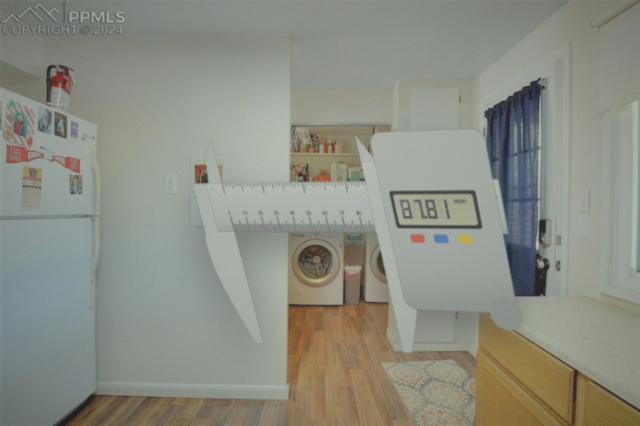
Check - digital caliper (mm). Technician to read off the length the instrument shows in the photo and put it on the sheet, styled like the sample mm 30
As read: mm 87.81
